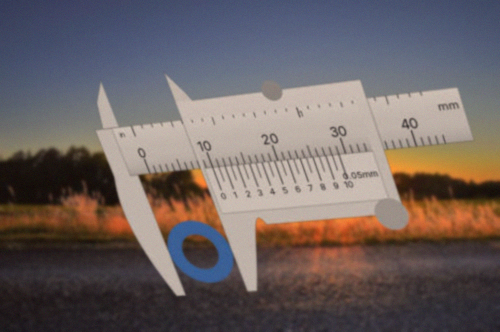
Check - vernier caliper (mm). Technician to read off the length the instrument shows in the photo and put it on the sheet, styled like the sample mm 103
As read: mm 10.0
